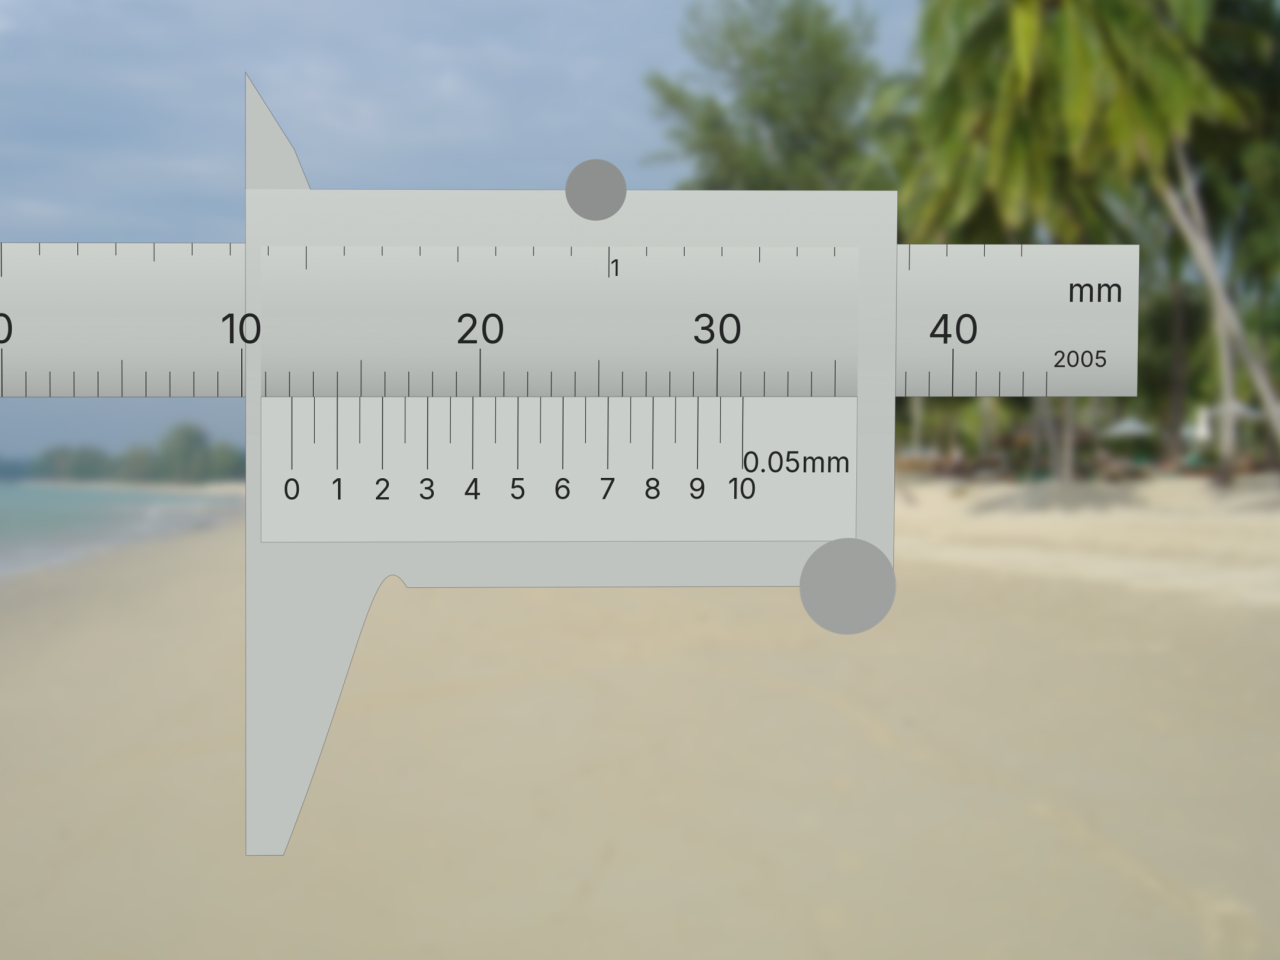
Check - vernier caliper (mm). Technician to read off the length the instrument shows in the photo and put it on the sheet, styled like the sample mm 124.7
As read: mm 12.10
